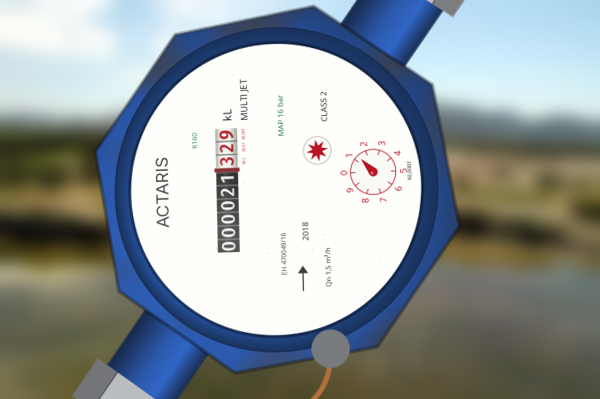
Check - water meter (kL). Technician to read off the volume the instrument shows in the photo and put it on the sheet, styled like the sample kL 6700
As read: kL 21.3291
